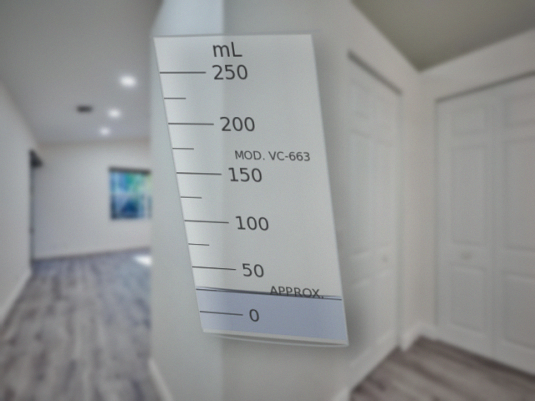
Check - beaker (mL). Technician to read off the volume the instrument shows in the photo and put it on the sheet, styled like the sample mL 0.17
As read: mL 25
